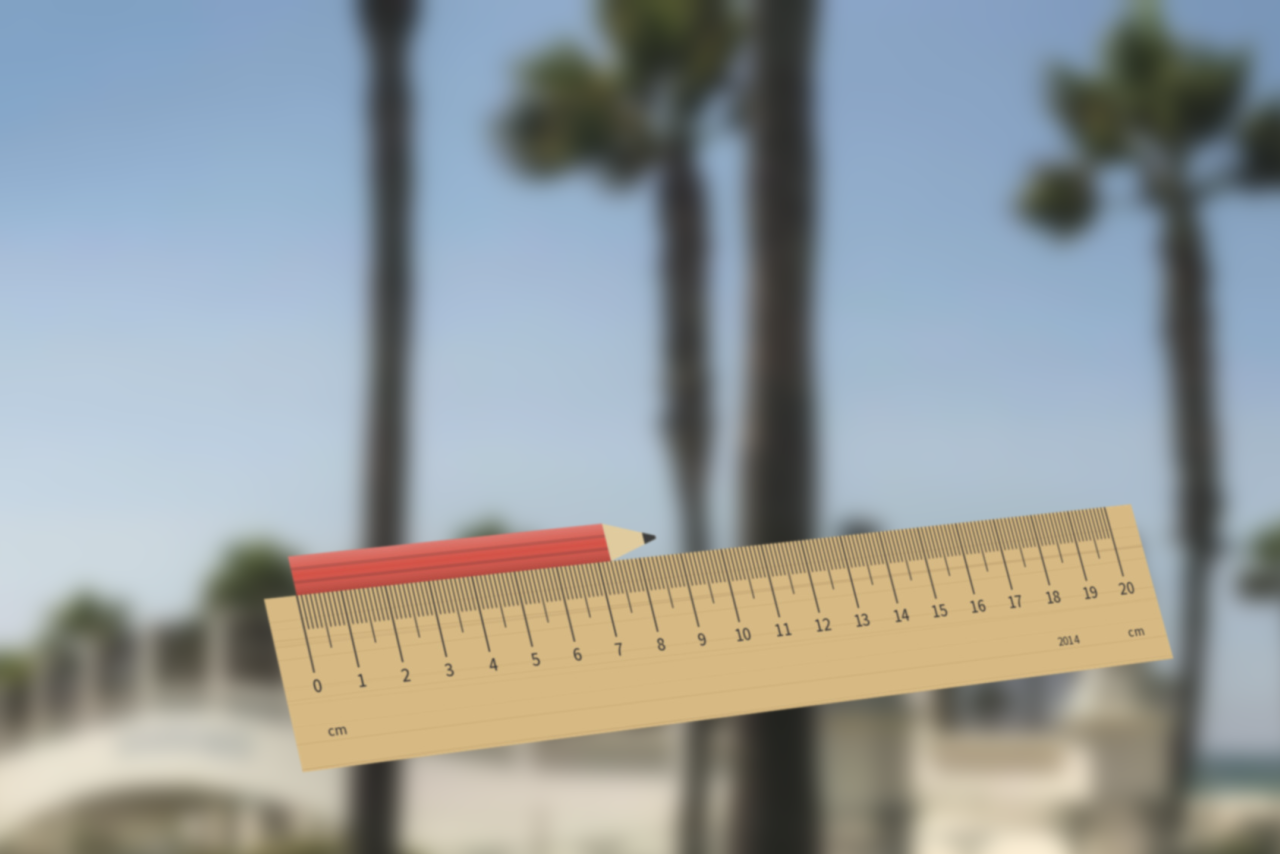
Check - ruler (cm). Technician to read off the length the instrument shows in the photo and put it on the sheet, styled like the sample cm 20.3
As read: cm 8.5
